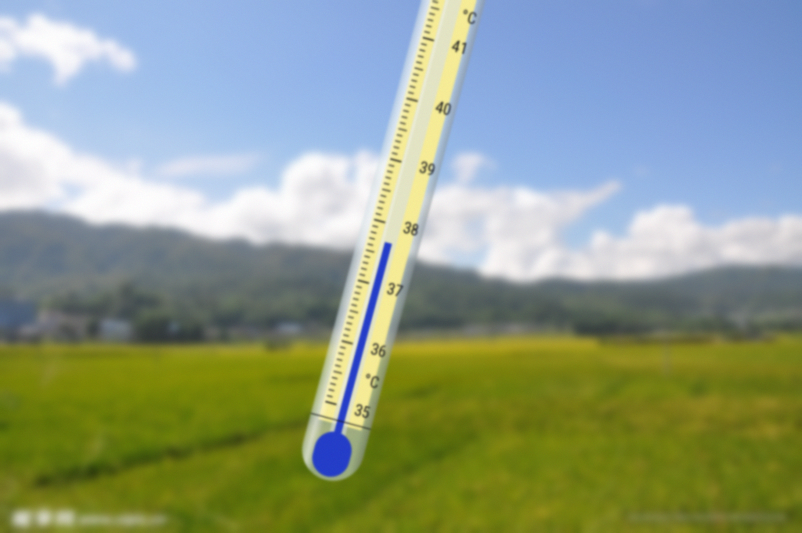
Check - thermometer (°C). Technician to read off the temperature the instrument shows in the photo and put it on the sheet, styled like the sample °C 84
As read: °C 37.7
